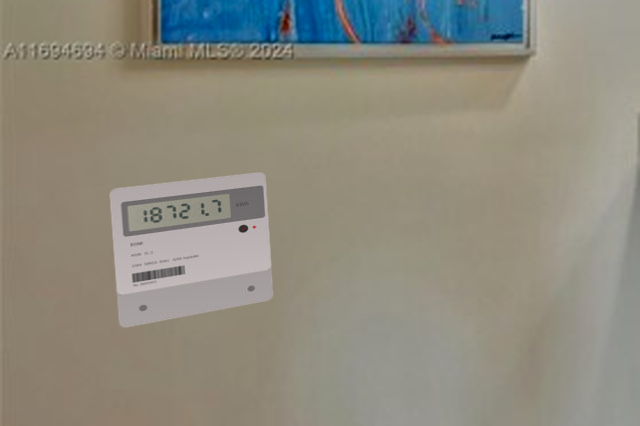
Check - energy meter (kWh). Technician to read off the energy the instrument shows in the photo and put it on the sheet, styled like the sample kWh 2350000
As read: kWh 18721.7
